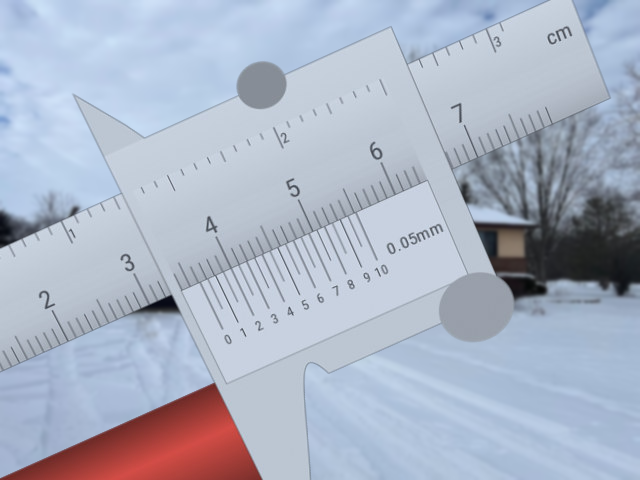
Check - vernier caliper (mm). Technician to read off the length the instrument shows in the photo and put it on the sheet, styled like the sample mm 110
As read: mm 36.2
